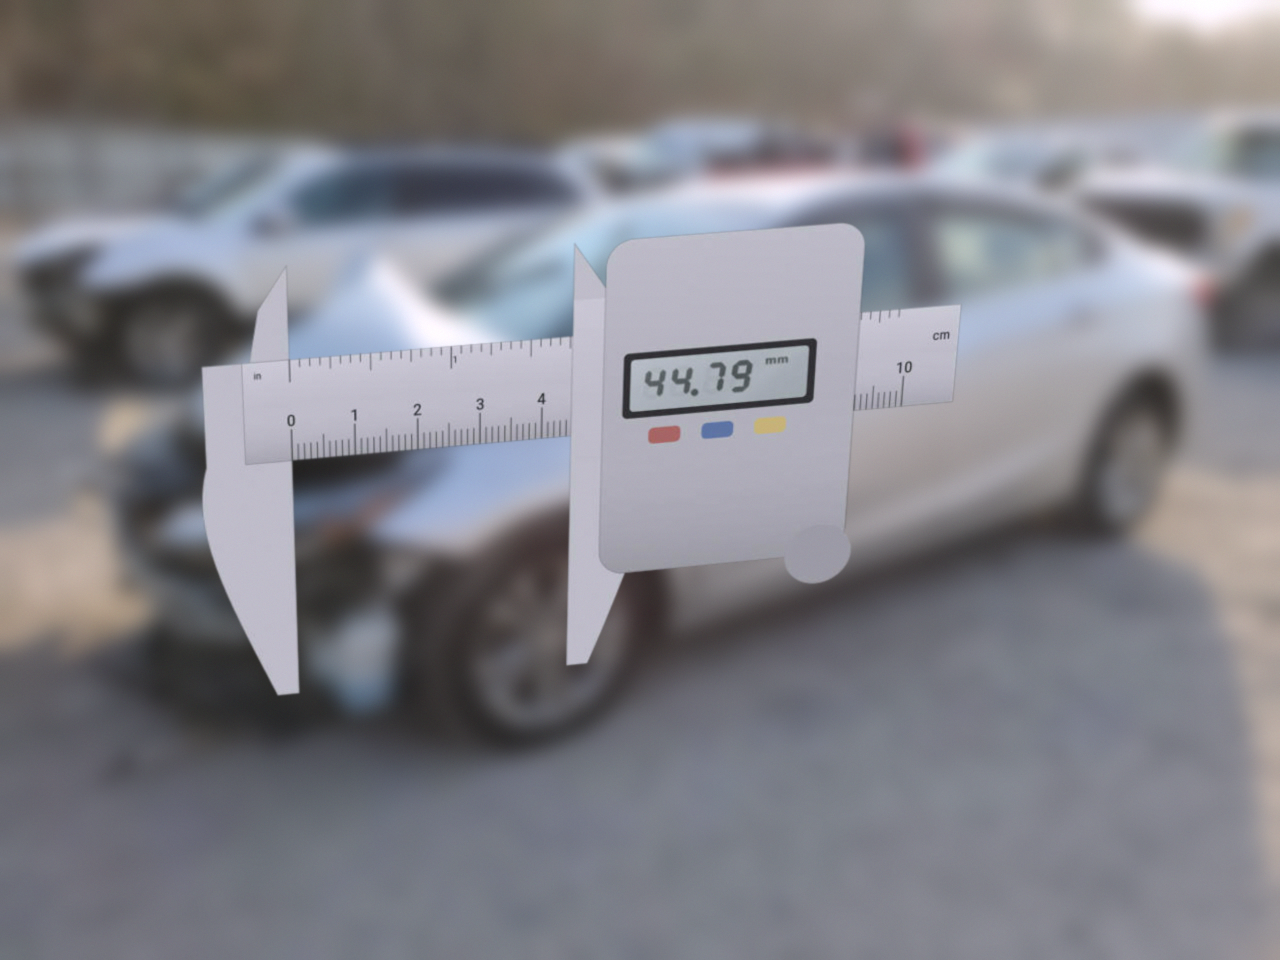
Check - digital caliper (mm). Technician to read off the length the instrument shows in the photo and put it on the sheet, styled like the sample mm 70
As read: mm 44.79
